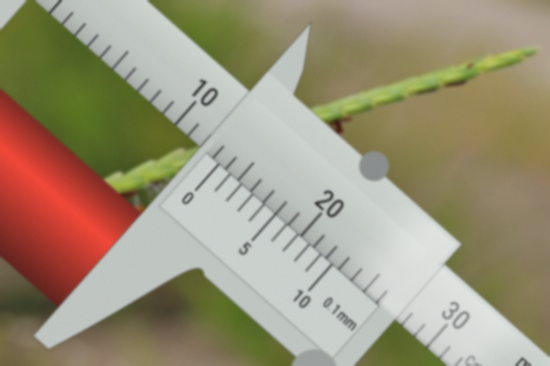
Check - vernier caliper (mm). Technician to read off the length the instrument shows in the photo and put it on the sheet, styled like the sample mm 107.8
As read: mm 13.5
